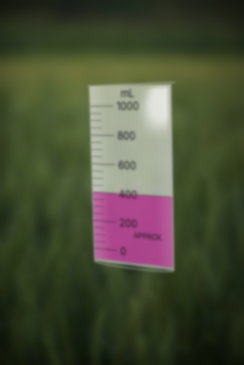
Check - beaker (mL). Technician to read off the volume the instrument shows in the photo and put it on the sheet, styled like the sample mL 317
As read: mL 400
